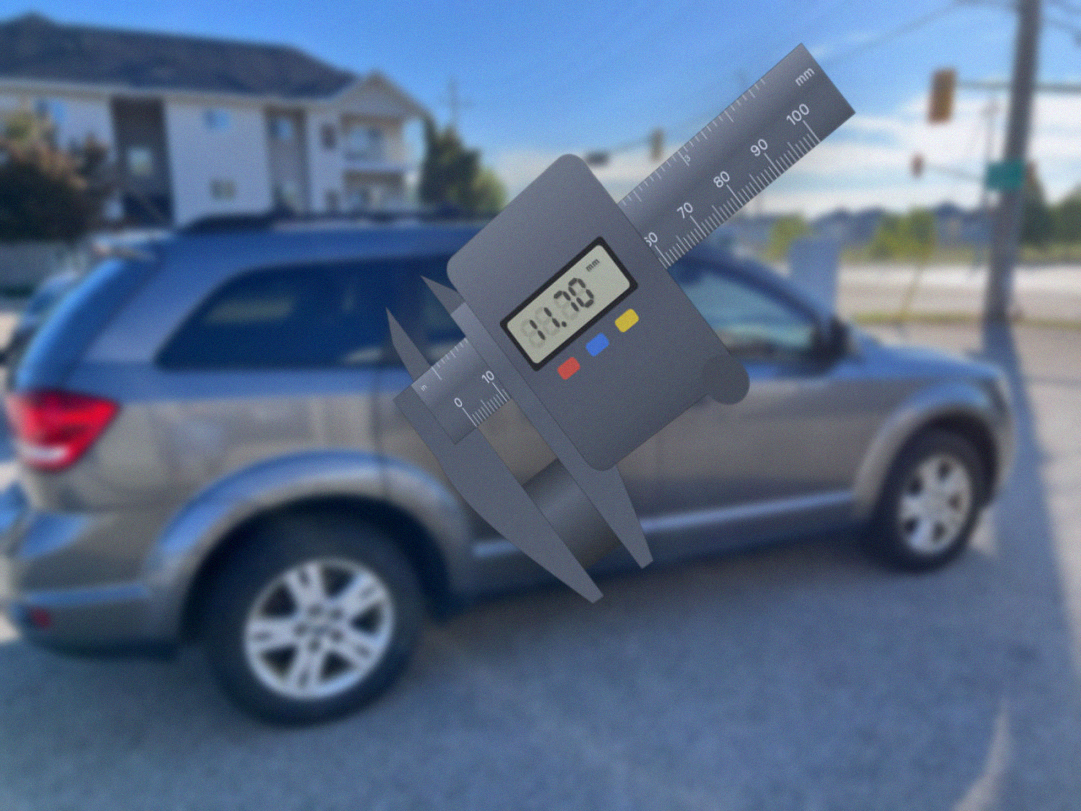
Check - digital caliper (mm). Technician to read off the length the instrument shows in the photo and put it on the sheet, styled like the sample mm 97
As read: mm 11.70
